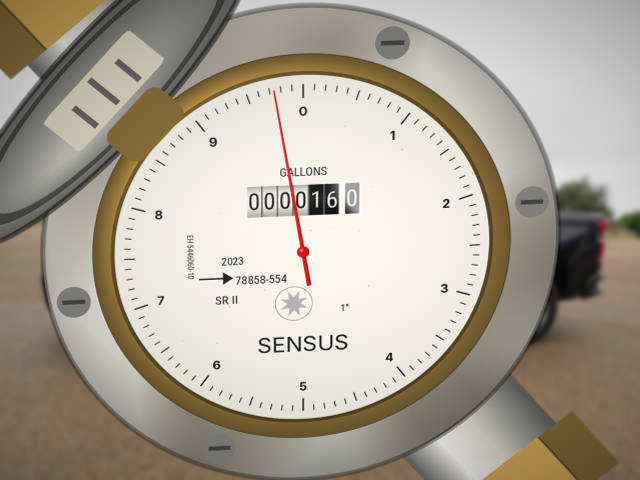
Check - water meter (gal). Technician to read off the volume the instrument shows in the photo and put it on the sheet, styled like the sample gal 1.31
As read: gal 159.7
